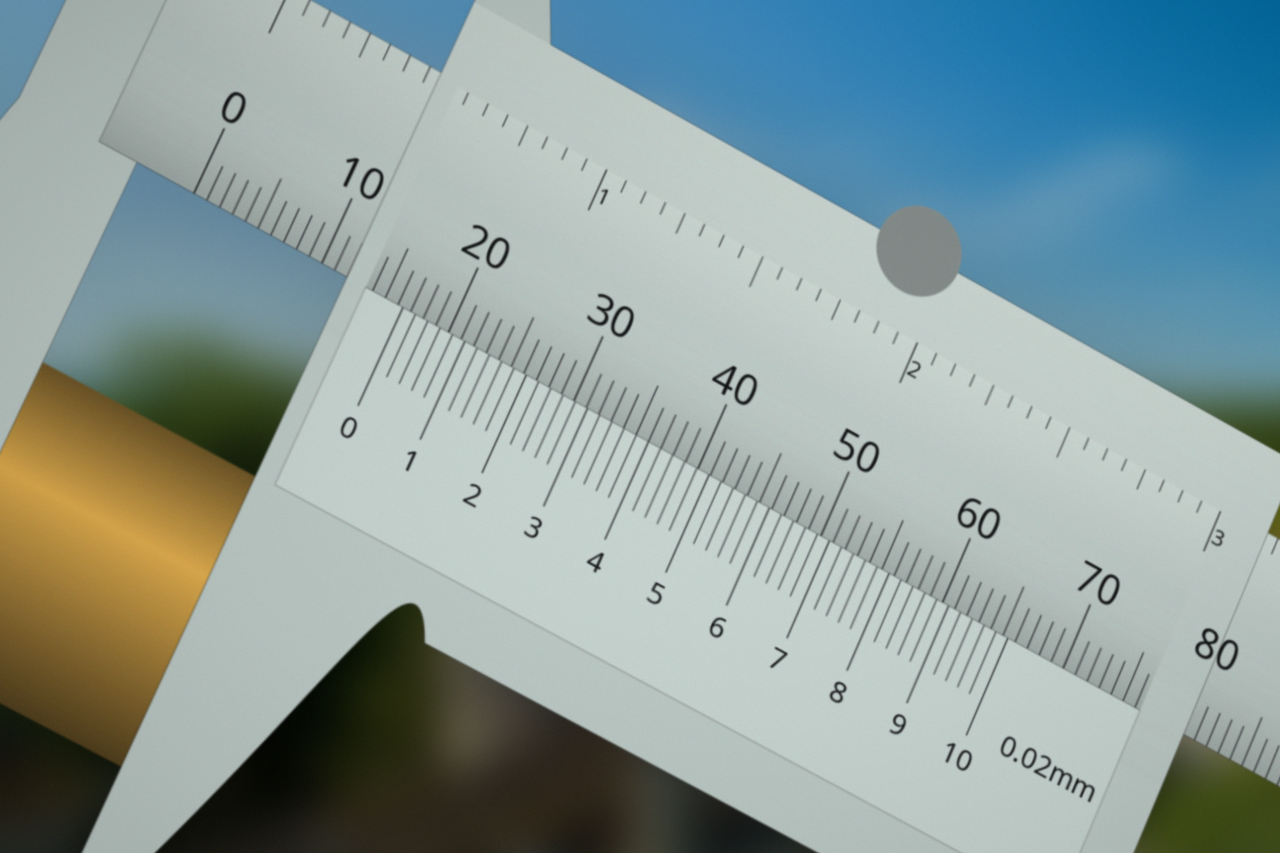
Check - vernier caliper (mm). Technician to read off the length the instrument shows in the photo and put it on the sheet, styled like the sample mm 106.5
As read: mm 16.4
